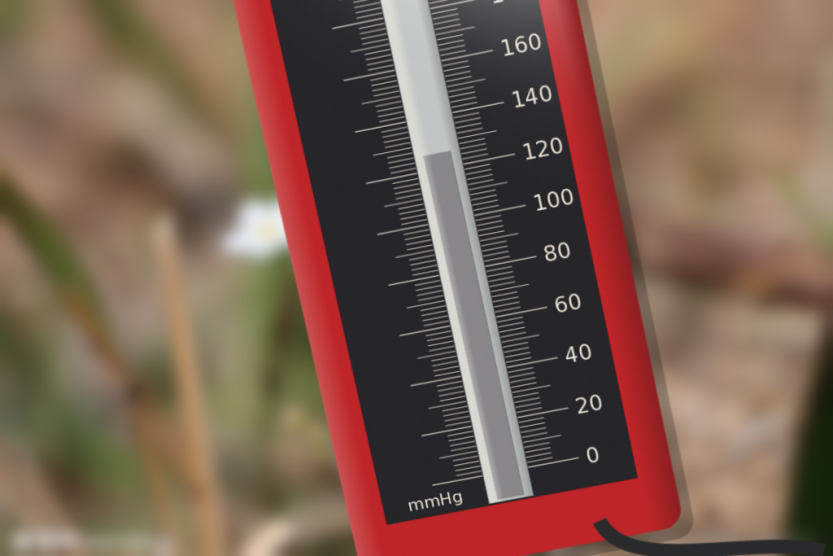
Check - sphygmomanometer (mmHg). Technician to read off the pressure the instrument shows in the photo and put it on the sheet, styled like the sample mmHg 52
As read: mmHg 126
